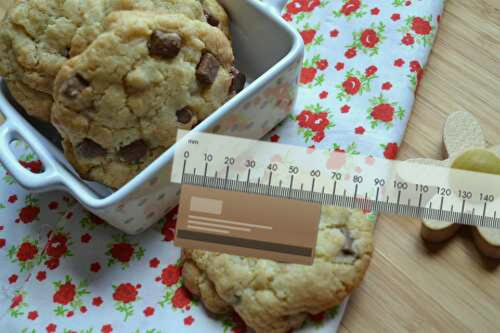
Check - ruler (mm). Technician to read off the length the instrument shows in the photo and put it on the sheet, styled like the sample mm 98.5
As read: mm 65
